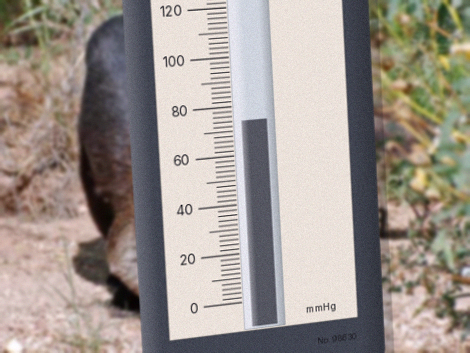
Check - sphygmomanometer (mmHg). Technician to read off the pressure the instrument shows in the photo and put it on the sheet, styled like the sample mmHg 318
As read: mmHg 74
